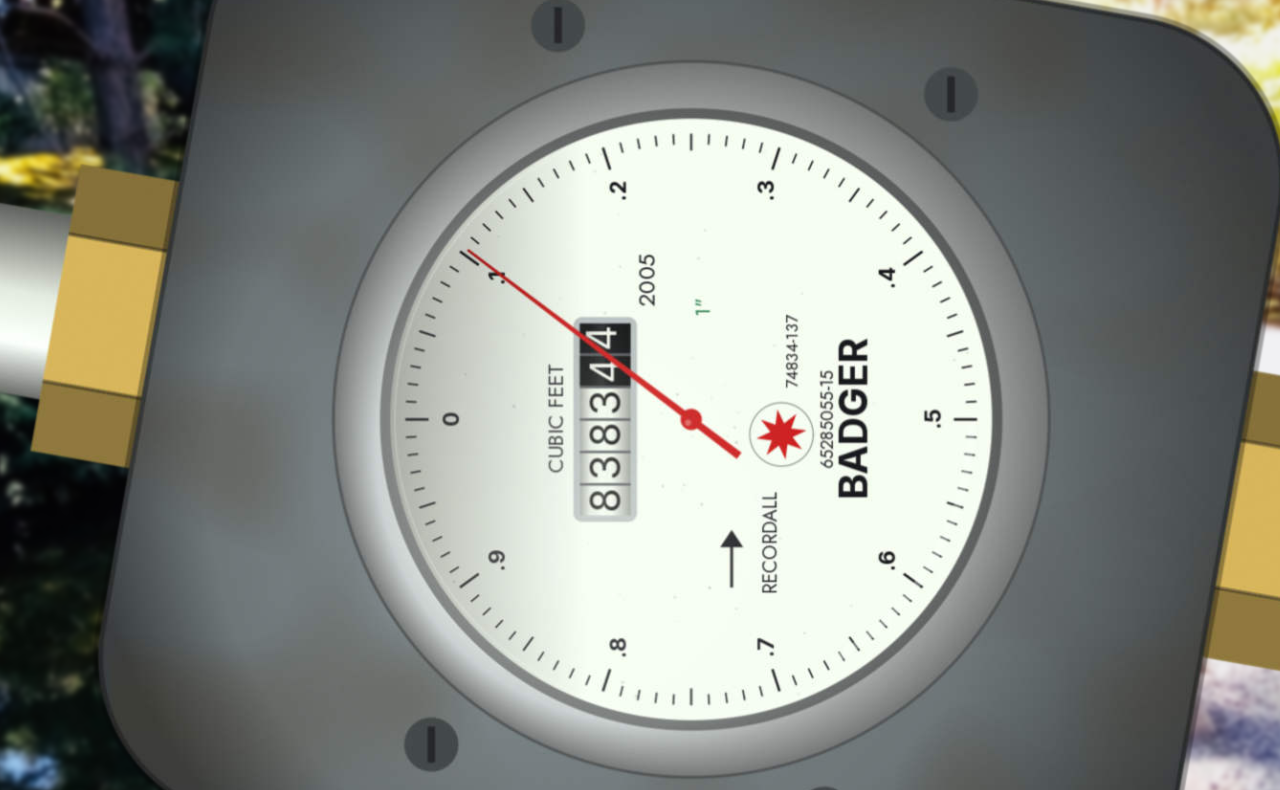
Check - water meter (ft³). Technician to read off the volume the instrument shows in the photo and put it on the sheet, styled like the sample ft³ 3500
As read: ft³ 838344.10
